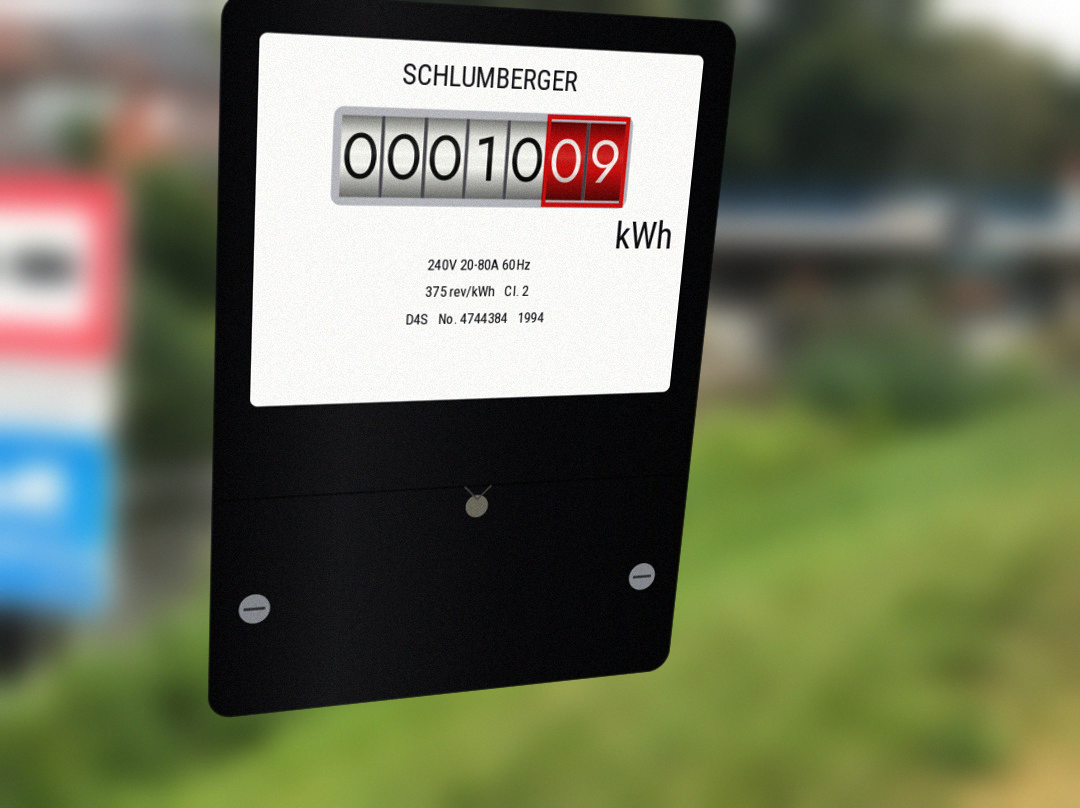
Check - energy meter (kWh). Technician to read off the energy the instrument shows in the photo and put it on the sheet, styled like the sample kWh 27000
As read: kWh 10.09
